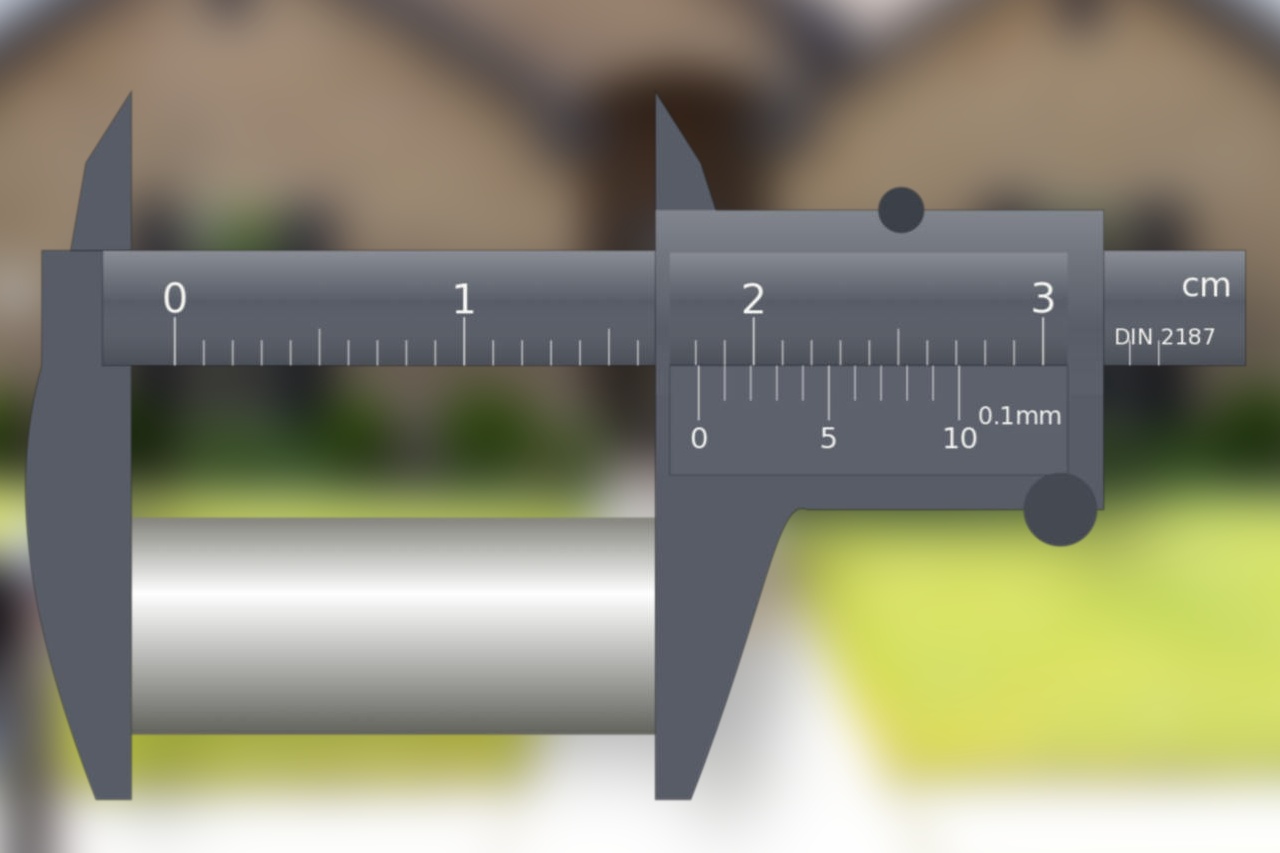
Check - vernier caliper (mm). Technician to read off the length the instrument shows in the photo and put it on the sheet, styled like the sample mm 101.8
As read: mm 18.1
